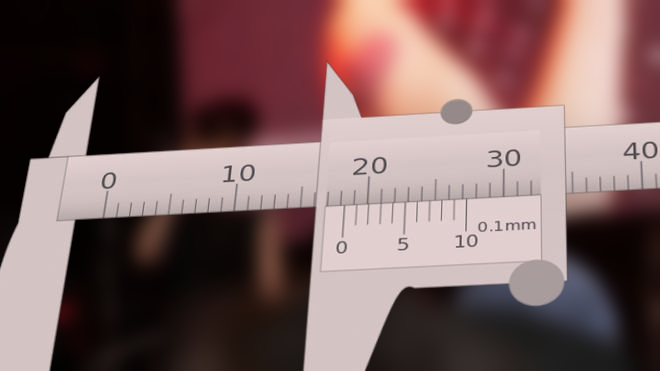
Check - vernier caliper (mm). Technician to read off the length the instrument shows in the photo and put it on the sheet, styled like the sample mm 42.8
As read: mm 18.3
